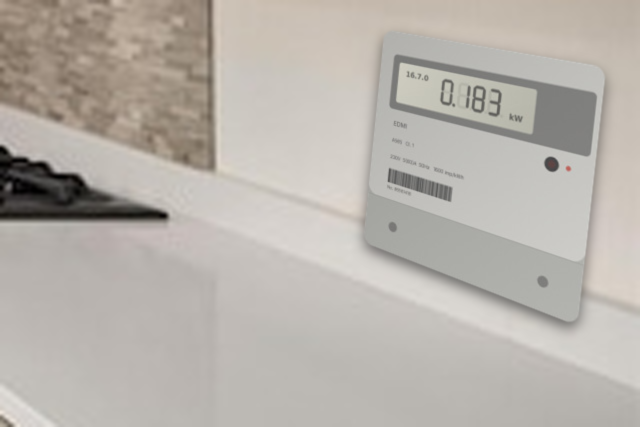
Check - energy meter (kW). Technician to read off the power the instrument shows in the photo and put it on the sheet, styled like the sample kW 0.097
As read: kW 0.183
